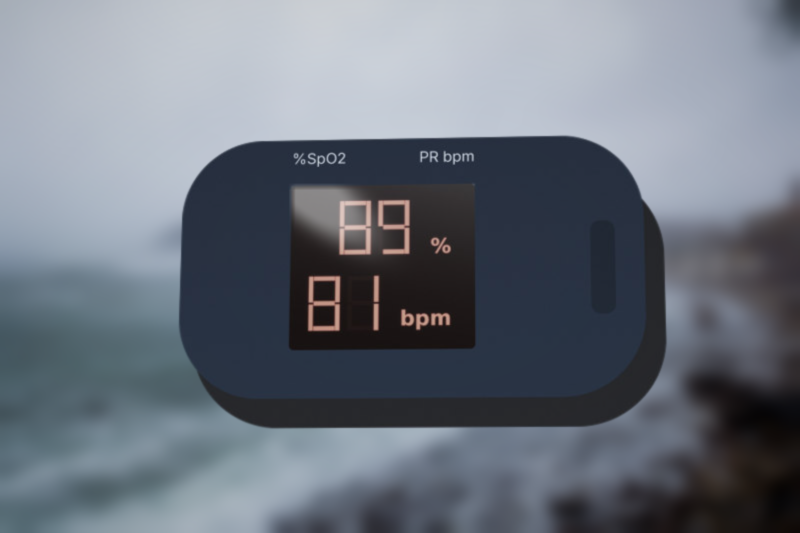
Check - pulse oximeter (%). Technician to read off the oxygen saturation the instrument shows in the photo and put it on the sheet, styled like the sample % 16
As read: % 89
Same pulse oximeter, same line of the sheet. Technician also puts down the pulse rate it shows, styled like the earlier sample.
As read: bpm 81
